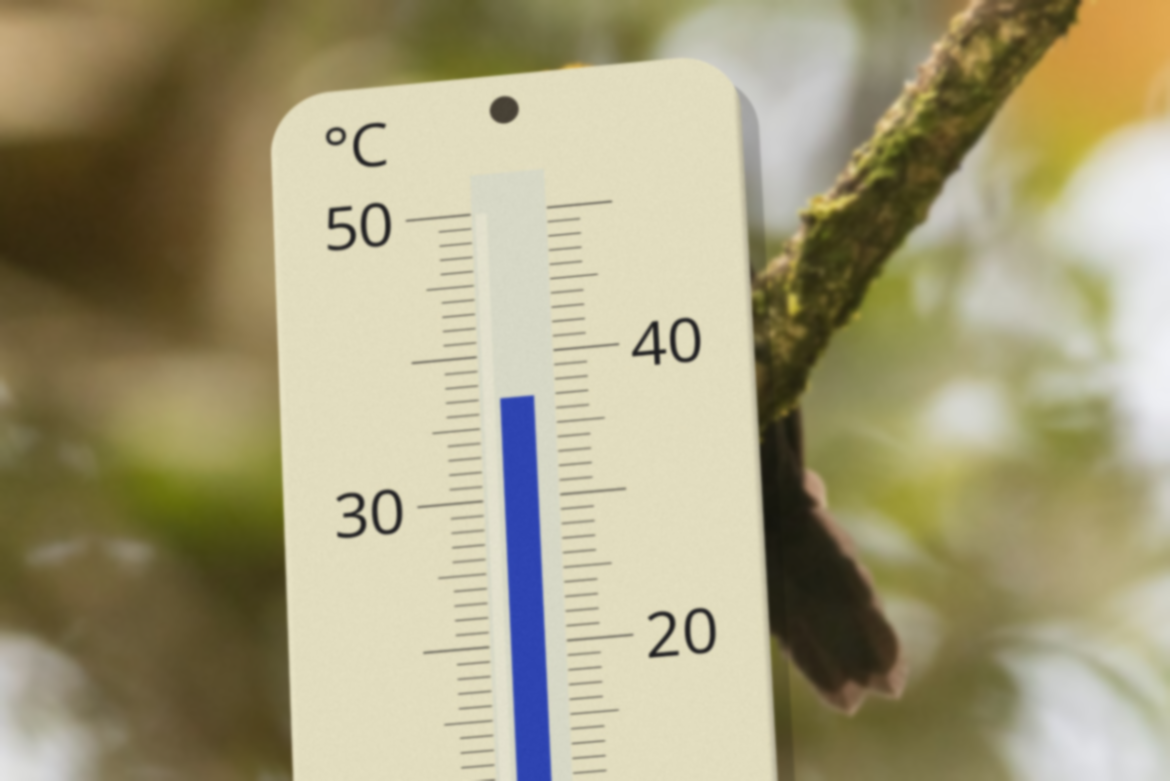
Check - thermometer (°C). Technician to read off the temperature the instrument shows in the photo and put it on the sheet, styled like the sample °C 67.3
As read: °C 37
